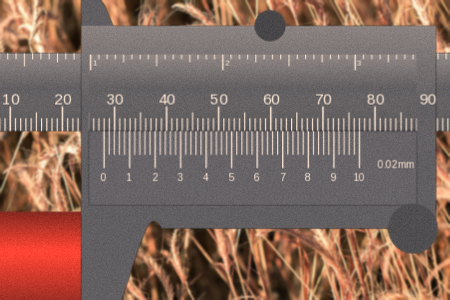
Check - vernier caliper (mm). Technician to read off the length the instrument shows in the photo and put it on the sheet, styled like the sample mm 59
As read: mm 28.0
